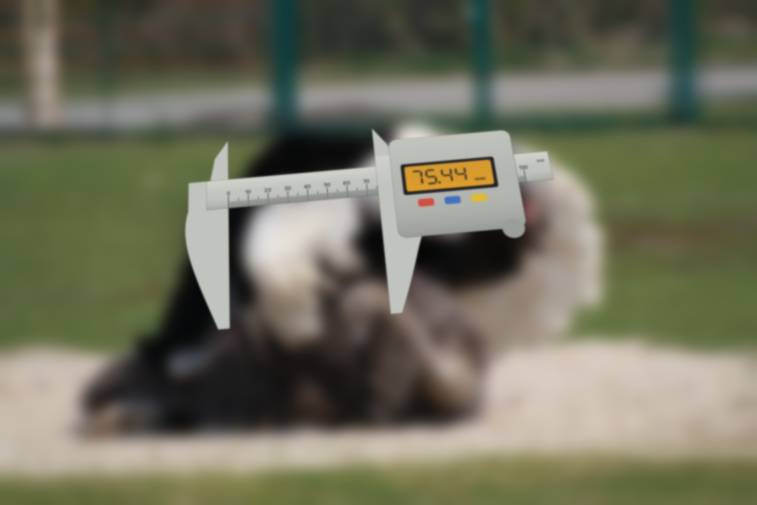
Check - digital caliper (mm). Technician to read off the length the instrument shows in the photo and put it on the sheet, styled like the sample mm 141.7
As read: mm 75.44
